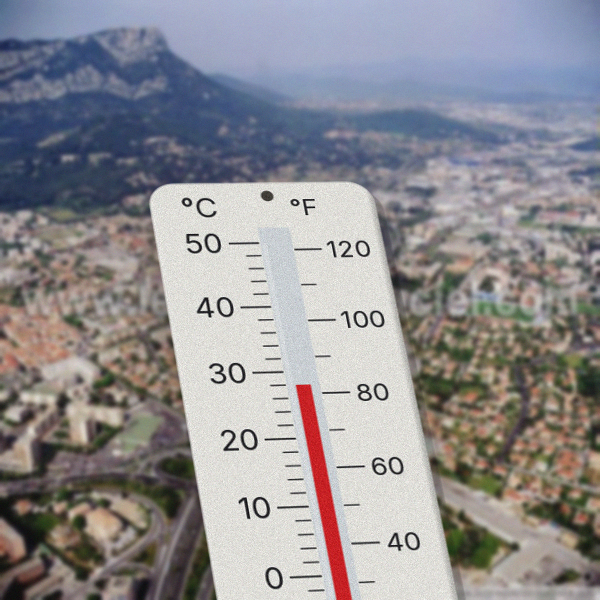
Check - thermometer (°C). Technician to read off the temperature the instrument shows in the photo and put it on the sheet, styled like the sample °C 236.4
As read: °C 28
